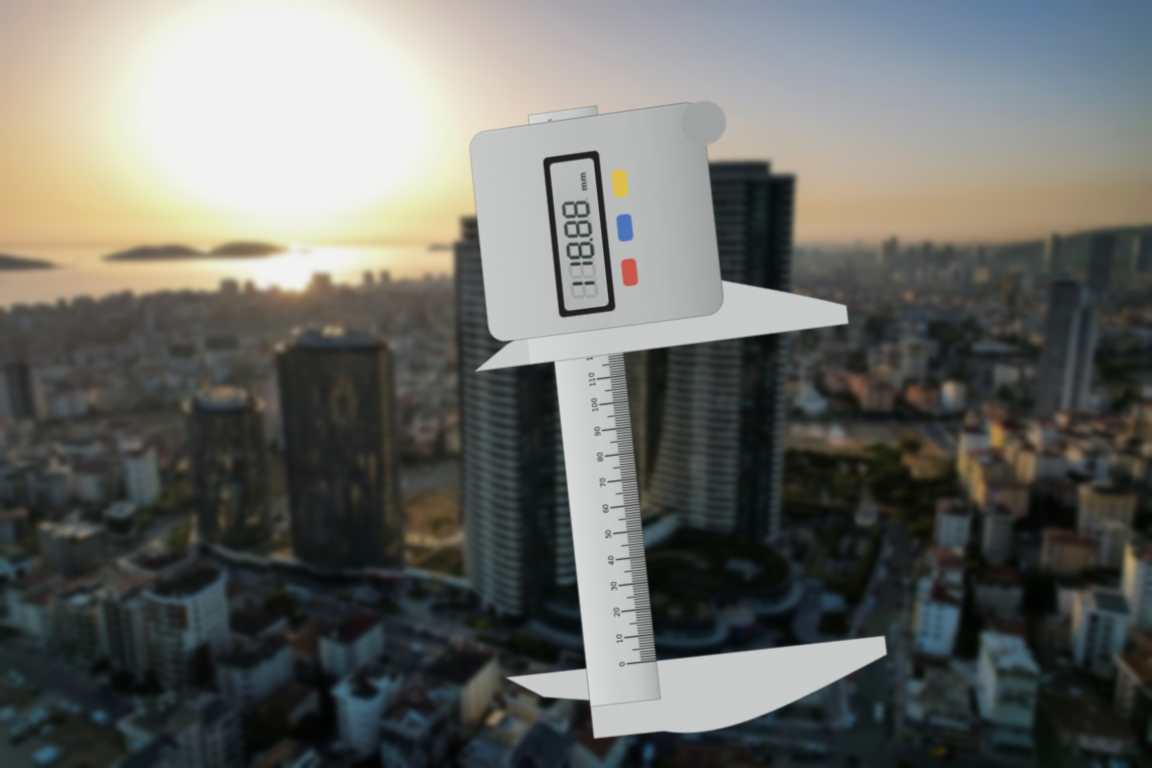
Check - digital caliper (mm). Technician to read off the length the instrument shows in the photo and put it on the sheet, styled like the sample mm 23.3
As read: mm 118.88
